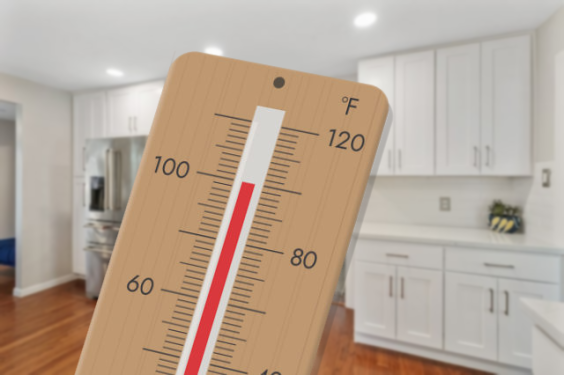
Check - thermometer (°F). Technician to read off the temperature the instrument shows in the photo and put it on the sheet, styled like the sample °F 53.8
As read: °F 100
